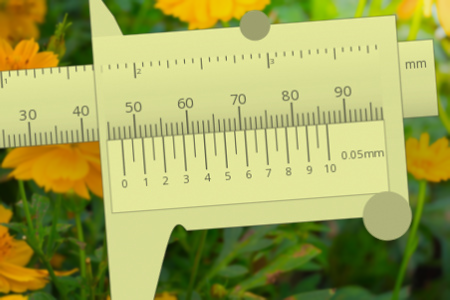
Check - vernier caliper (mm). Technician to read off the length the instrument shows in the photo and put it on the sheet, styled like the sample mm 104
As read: mm 47.4
